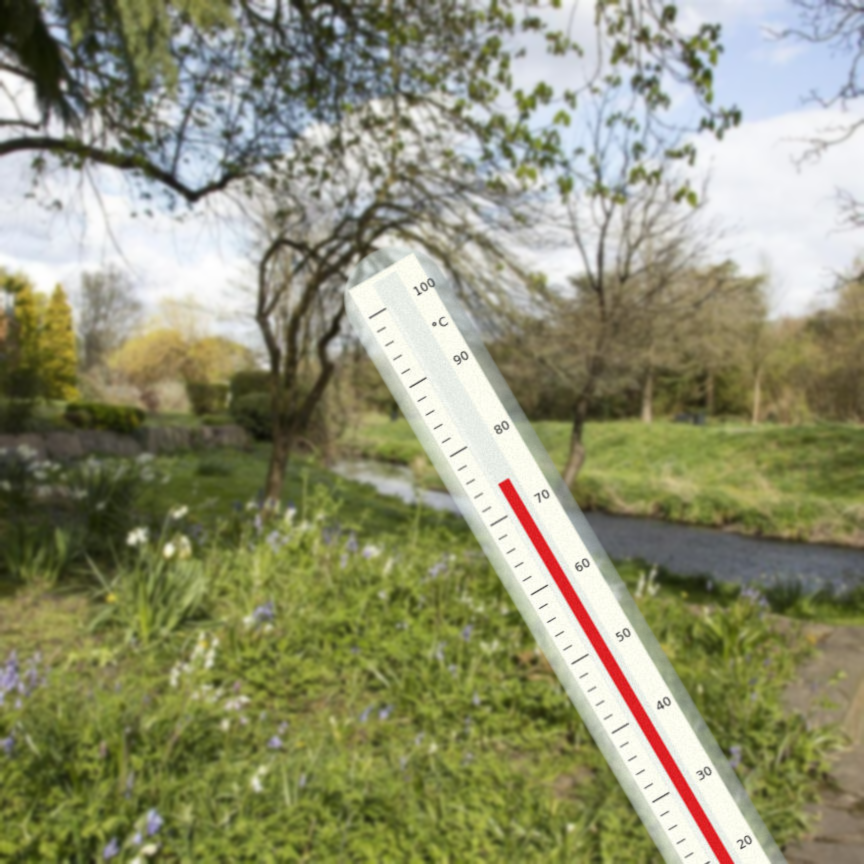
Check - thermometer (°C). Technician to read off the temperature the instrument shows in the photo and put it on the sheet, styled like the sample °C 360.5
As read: °C 74
